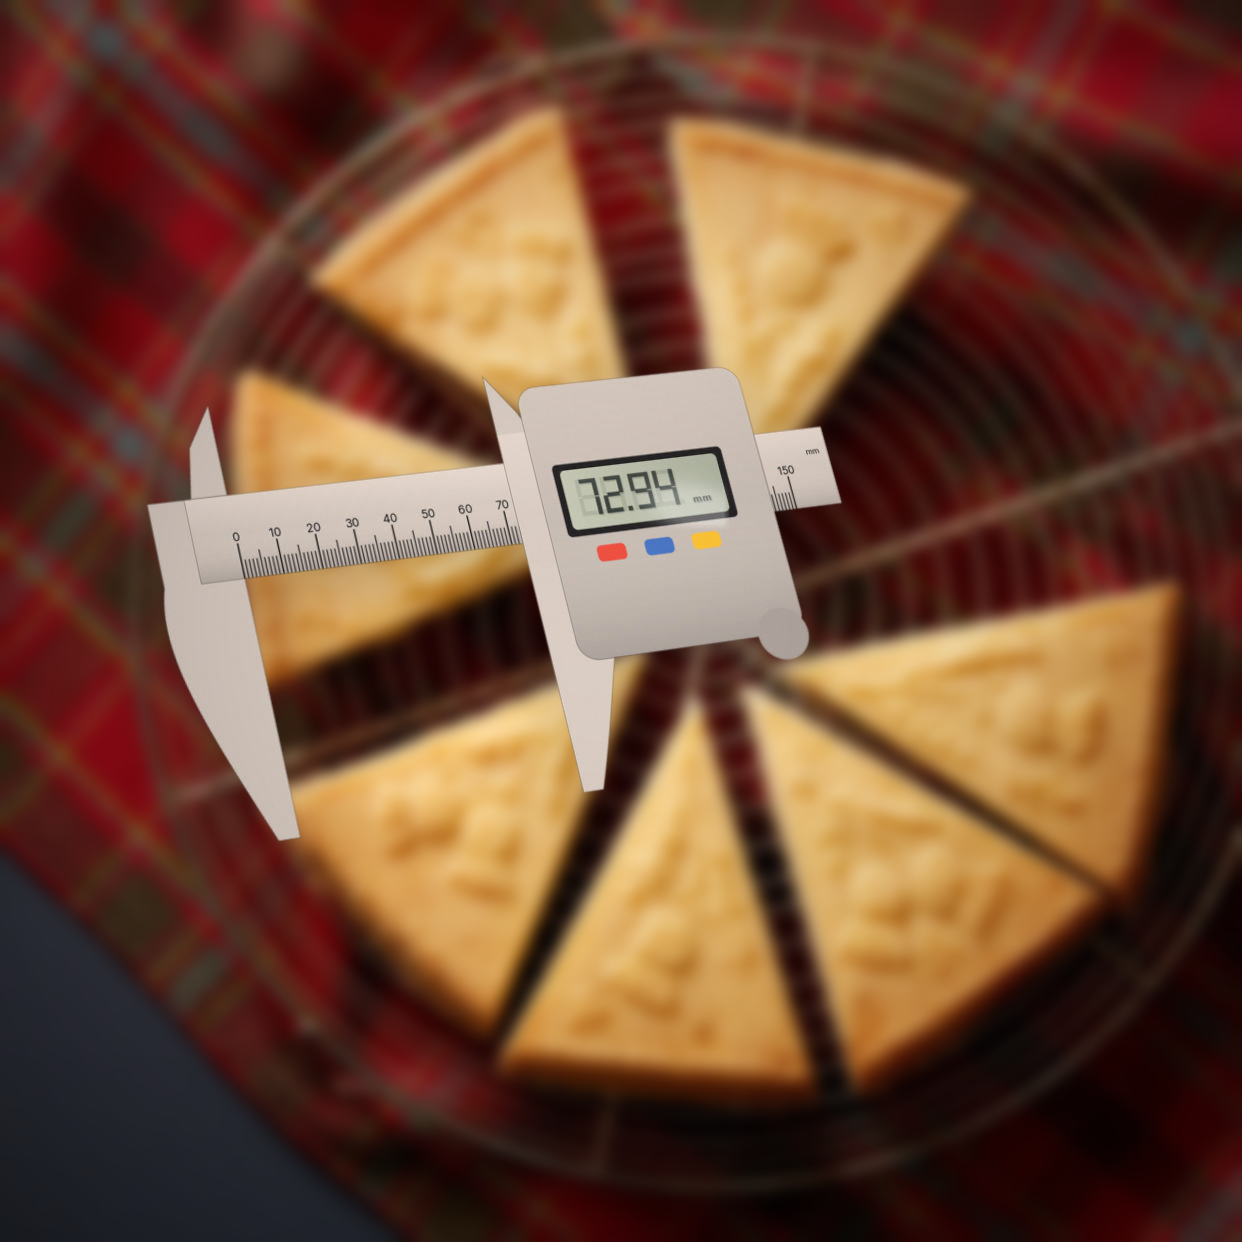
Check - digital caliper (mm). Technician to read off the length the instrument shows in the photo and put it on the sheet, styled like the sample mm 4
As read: mm 72.94
